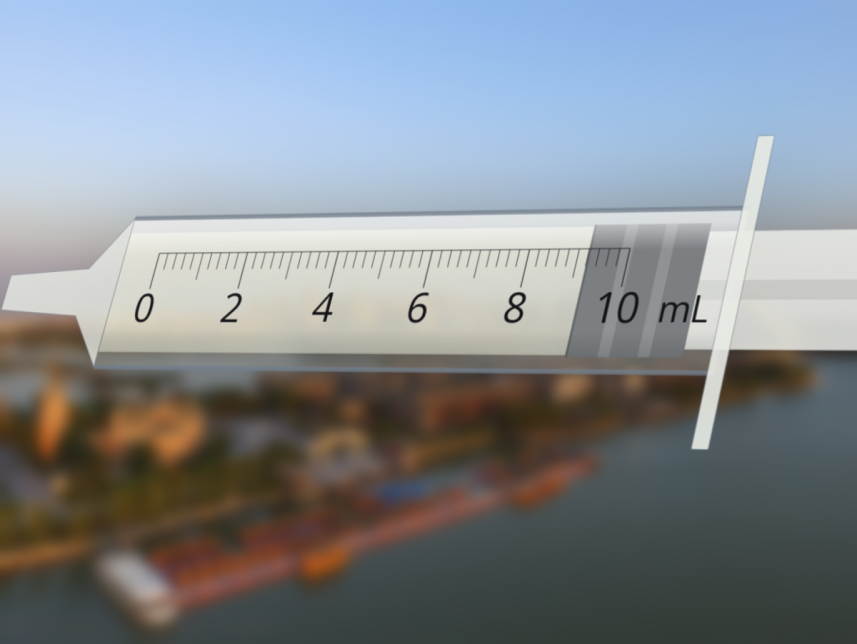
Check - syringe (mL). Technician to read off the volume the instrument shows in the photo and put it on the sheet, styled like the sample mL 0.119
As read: mL 9.2
